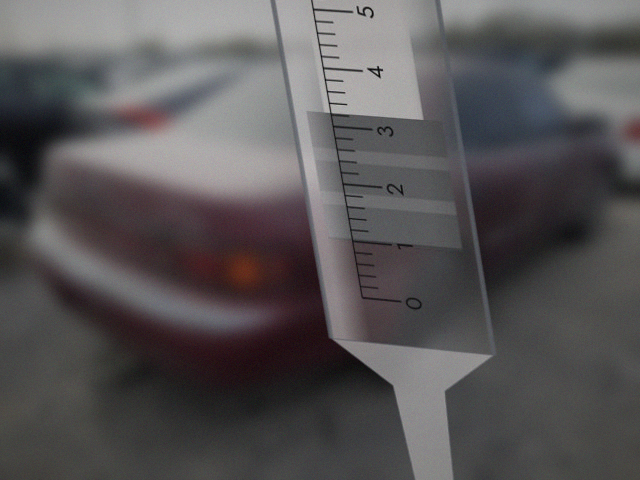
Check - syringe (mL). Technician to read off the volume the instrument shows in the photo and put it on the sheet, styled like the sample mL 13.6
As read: mL 1
